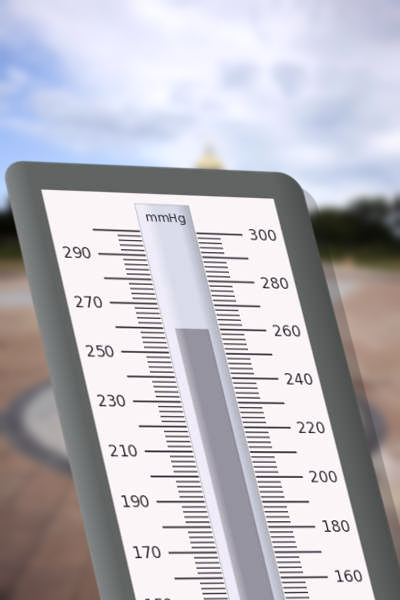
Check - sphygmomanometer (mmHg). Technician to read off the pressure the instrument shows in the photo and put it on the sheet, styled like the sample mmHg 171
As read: mmHg 260
